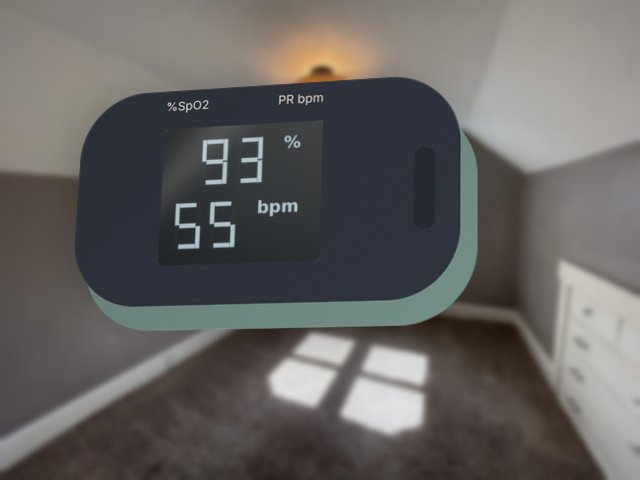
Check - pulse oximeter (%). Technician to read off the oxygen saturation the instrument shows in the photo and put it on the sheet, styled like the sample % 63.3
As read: % 93
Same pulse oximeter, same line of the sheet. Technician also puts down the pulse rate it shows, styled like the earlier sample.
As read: bpm 55
